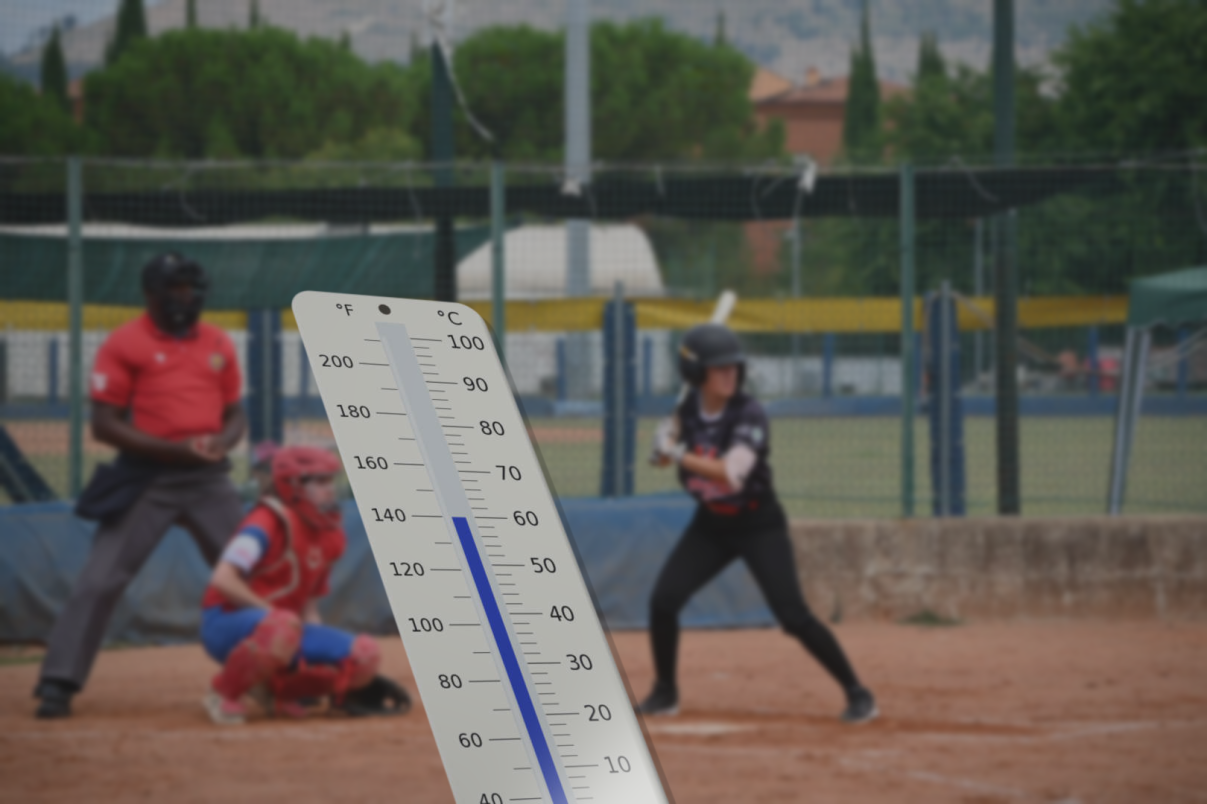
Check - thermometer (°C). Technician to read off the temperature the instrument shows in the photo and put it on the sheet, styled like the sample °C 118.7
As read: °C 60
